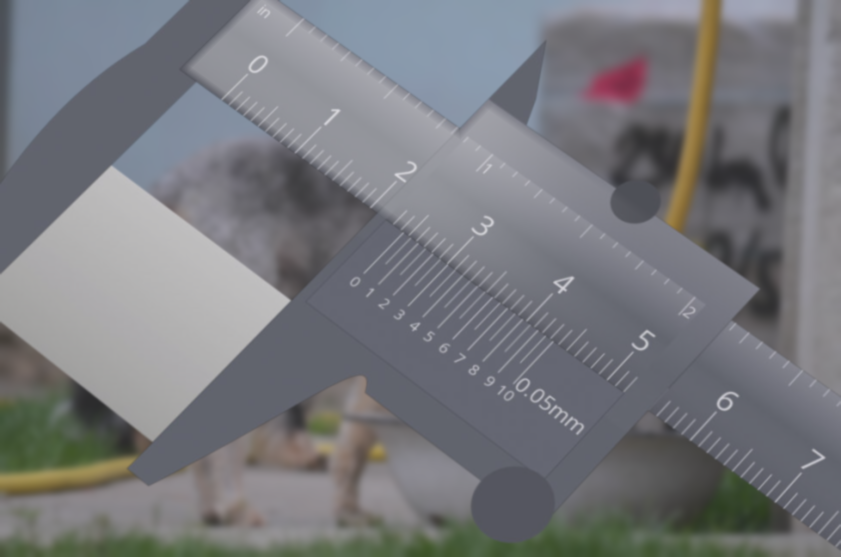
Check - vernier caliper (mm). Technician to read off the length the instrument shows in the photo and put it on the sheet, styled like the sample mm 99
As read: mm 24.4
